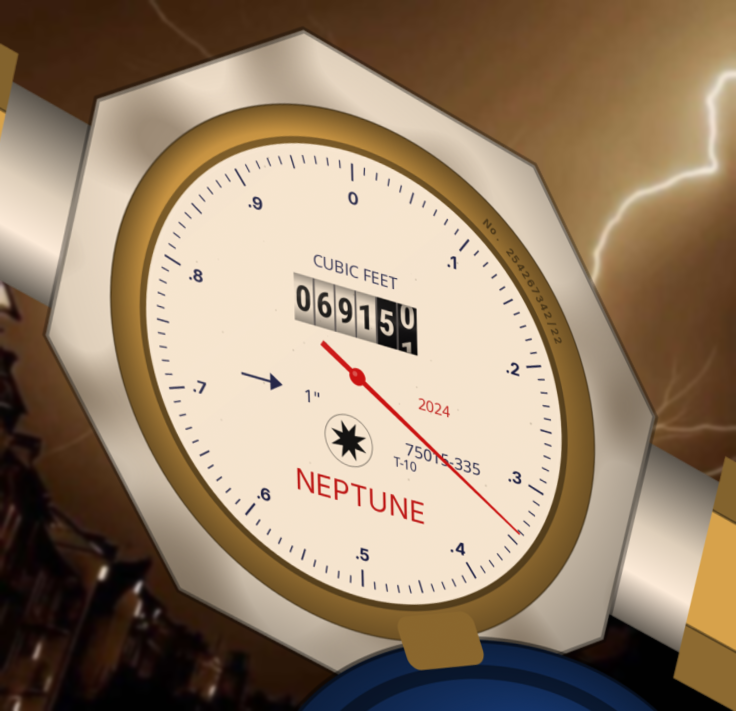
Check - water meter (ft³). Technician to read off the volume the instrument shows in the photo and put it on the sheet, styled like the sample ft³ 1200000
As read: ft³ 69150.34
